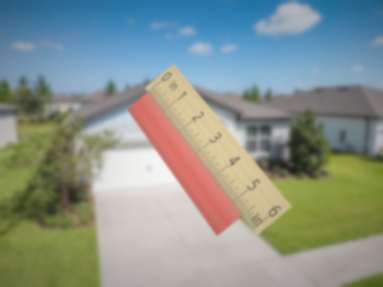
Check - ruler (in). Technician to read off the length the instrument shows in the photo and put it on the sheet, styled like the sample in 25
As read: in 5.5
